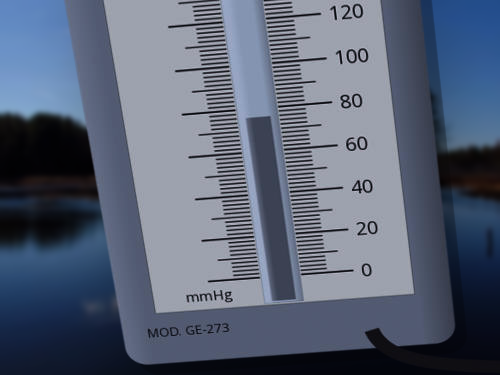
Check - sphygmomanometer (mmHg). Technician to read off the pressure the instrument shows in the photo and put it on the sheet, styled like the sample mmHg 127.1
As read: mmHg 76
